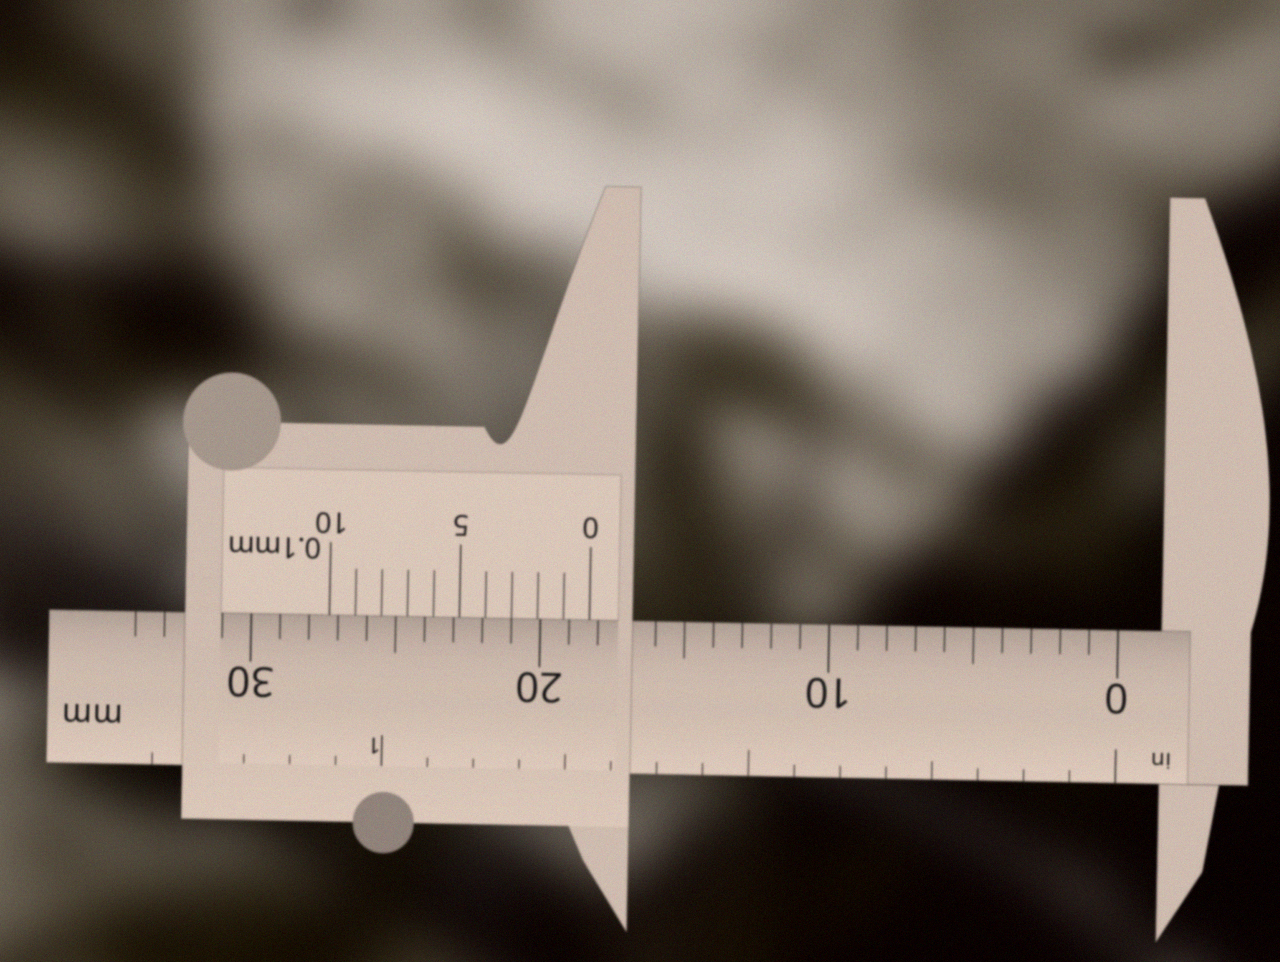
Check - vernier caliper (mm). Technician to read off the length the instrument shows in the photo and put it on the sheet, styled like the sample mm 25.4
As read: mm 18.3
